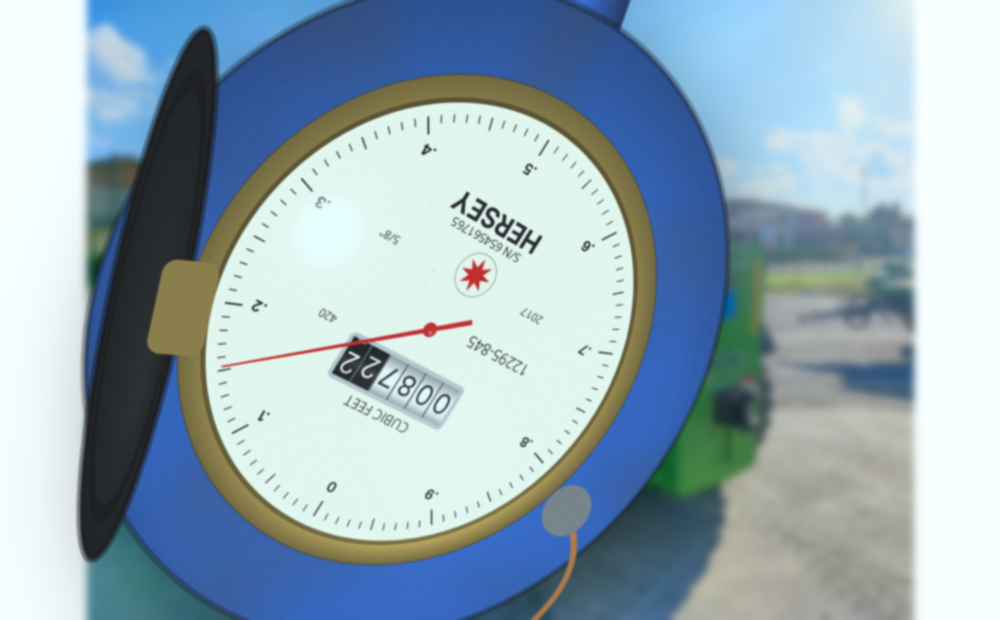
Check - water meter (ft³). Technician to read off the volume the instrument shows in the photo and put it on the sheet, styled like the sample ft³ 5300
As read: ft³ 8722.15
